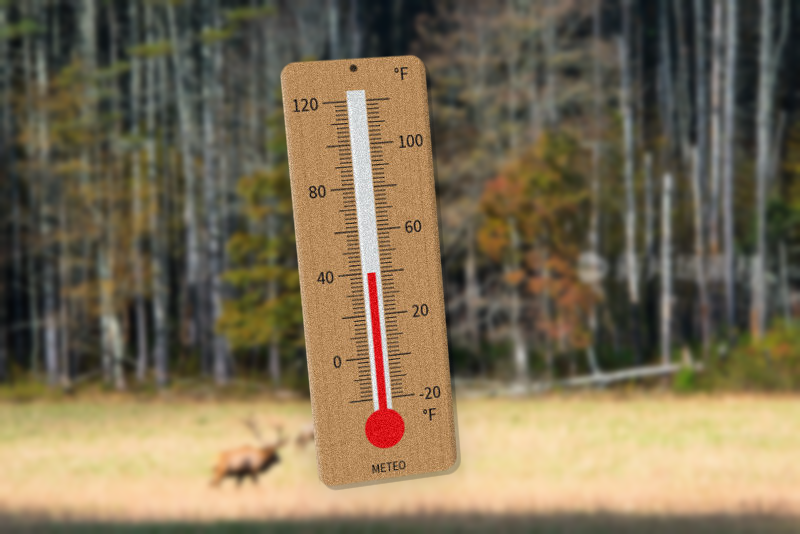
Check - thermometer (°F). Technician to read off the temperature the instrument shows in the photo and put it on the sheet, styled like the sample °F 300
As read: °F 40
